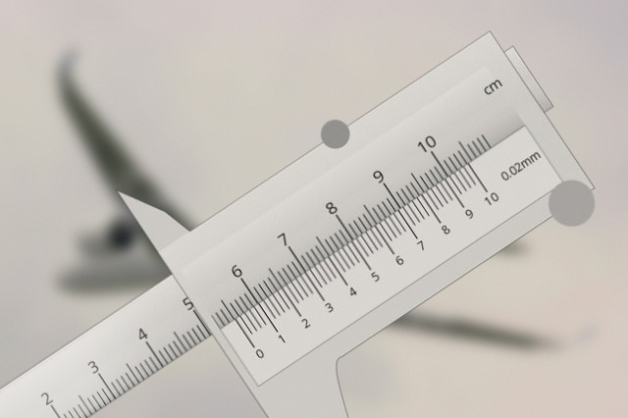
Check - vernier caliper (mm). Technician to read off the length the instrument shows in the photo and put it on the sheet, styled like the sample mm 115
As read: mm 55.2
